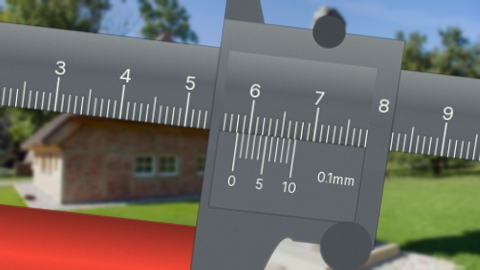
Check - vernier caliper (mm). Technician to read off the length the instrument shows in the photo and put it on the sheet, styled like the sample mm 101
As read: mm 58.2
